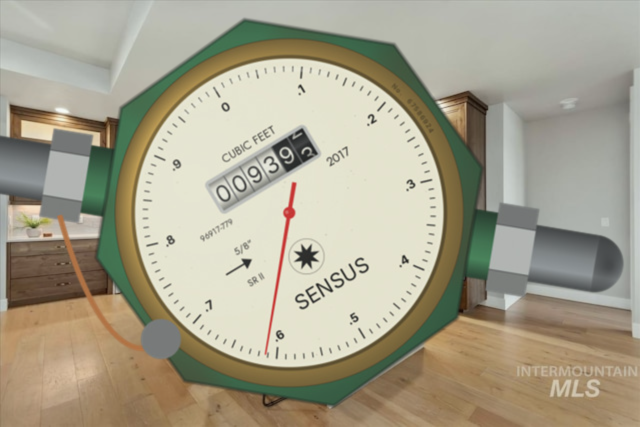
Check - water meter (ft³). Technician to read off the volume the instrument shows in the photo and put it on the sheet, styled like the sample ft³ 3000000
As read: ft³ 9392.61
